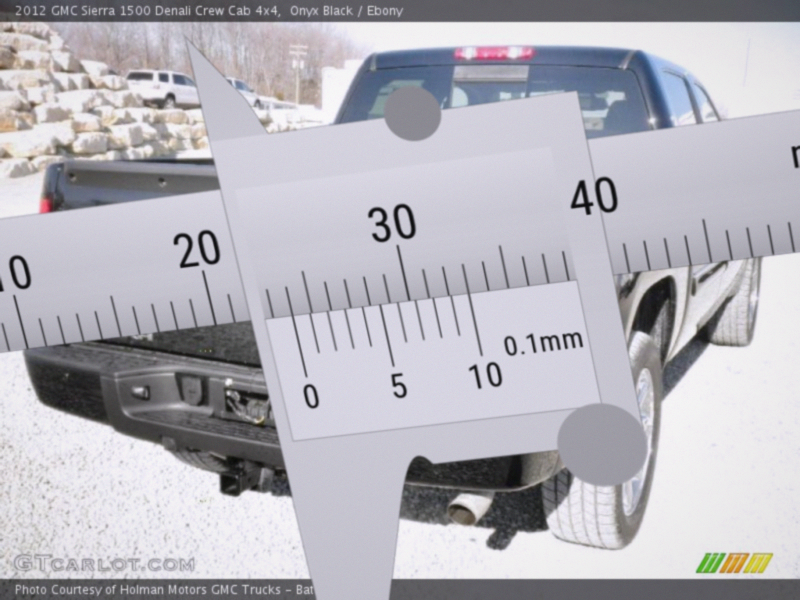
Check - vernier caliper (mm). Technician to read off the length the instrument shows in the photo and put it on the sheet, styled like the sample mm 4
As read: mm 24.0
